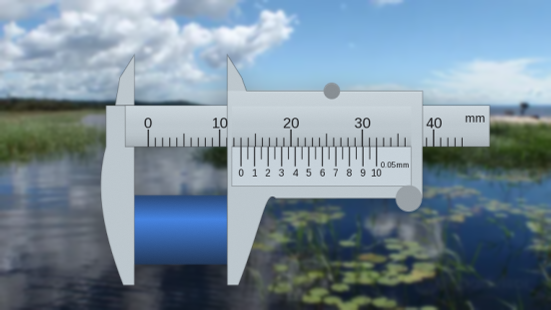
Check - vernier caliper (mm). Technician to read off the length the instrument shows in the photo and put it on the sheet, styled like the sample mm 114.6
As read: mm 13.0
